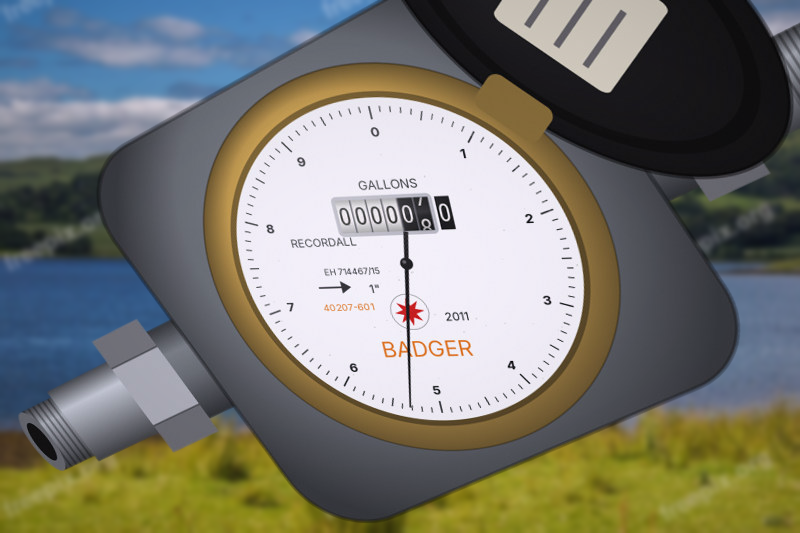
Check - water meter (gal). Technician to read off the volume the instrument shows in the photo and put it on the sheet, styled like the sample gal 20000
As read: gal 75.3
